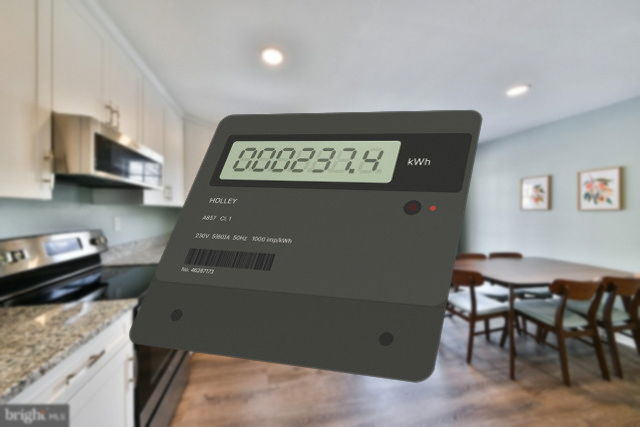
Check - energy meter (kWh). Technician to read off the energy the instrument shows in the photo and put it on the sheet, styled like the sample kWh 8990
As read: kWh 237.4
